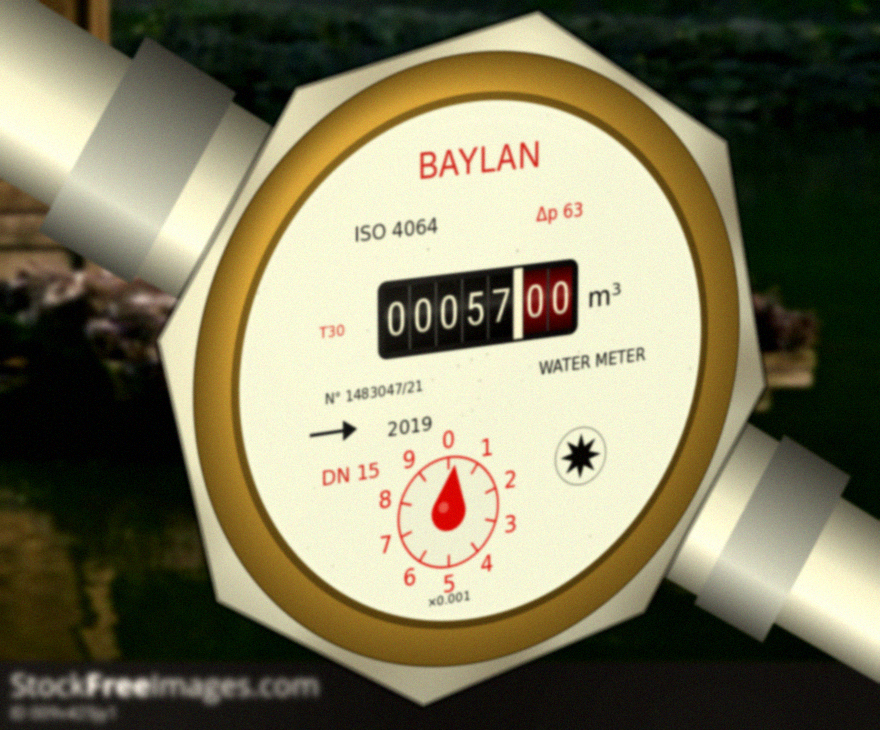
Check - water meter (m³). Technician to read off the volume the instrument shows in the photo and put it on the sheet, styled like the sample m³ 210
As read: m³ 57.000
